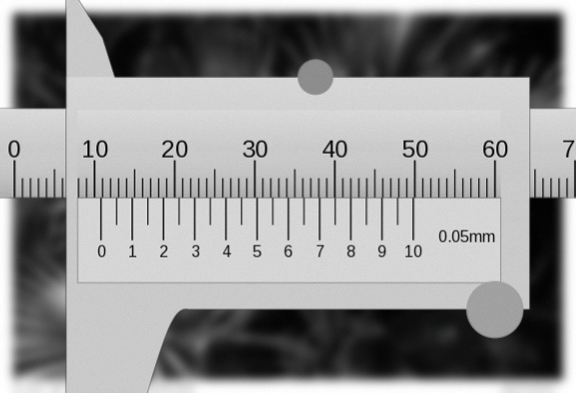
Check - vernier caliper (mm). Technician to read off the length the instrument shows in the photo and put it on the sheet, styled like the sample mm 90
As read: mm 10.8
